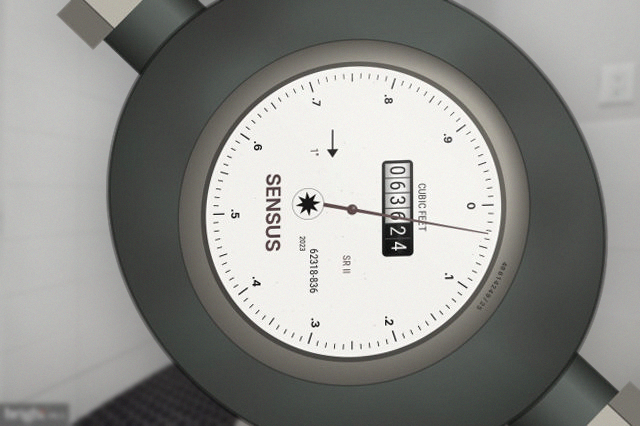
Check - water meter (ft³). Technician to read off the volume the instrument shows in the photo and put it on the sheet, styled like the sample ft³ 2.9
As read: ft³ 63624.03
